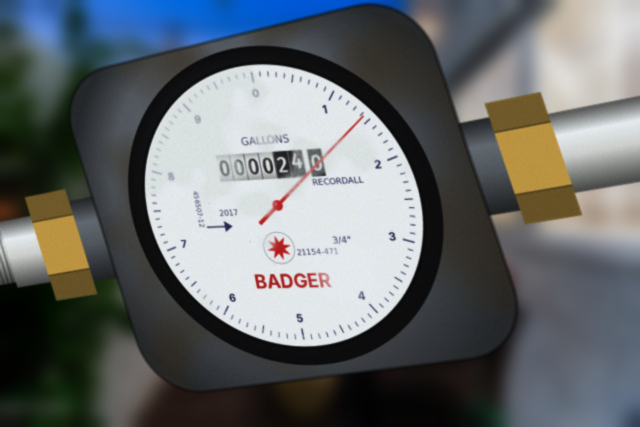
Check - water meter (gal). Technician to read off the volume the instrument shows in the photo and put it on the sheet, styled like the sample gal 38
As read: gal 241.4
